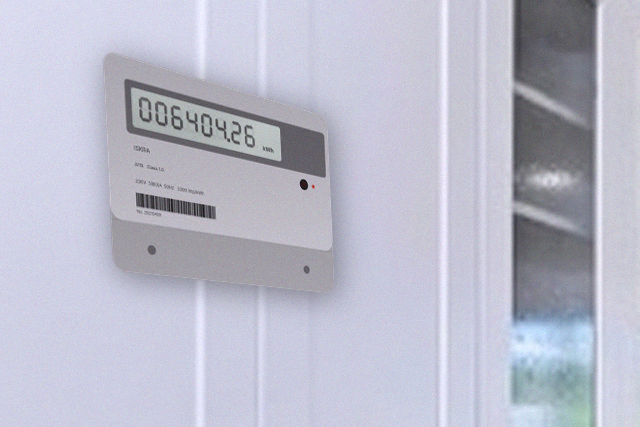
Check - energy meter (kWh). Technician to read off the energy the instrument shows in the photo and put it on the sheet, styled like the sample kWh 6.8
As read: kWh 6404.26
